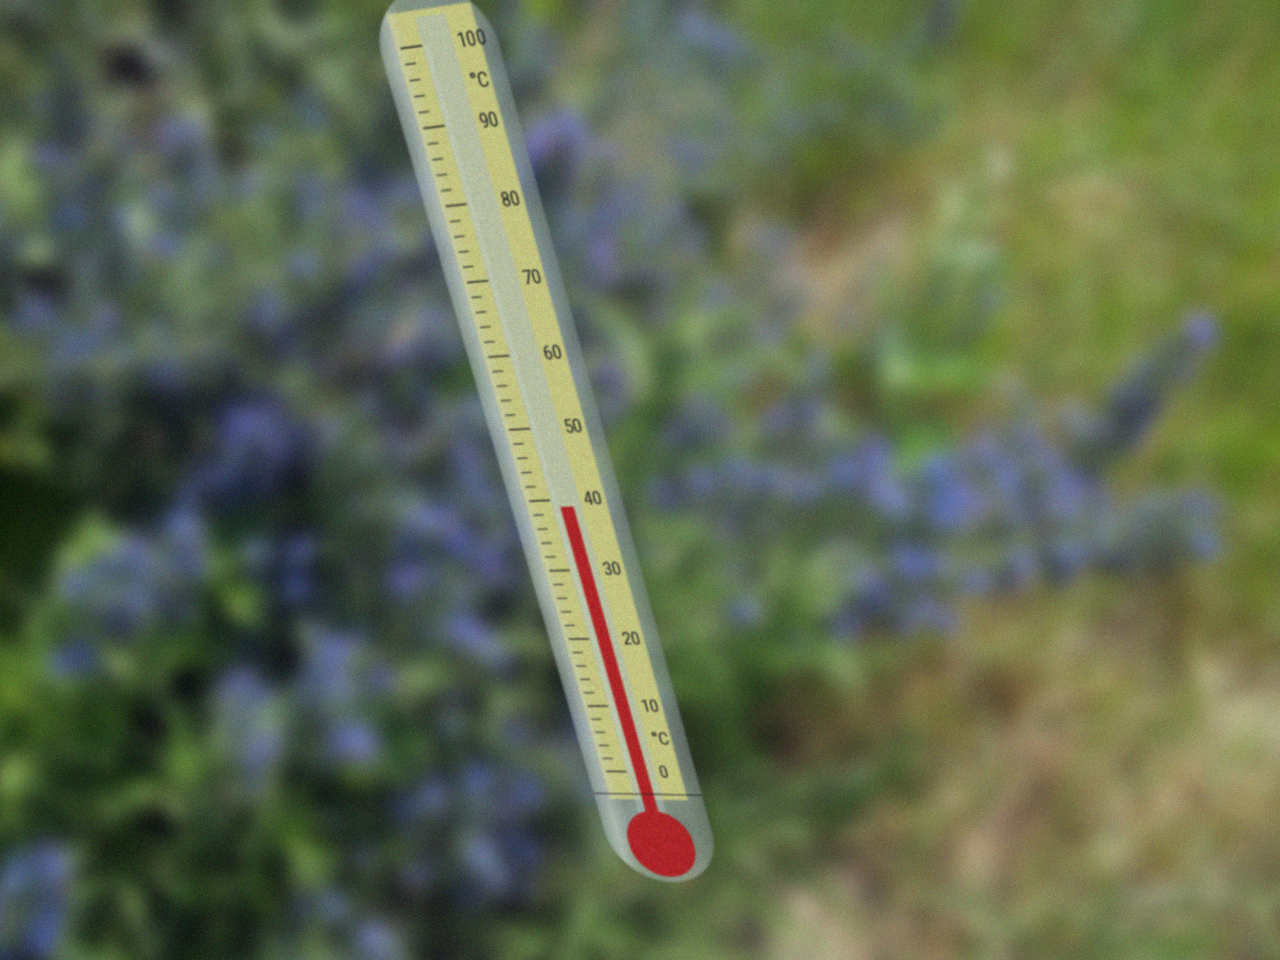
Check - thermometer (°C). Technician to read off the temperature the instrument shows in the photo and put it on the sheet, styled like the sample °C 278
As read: °C 39
